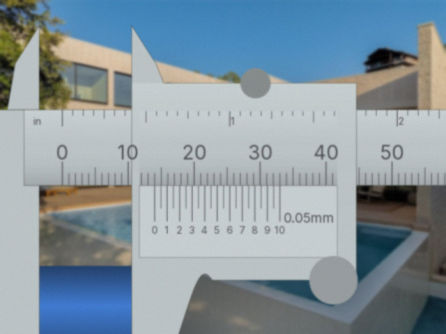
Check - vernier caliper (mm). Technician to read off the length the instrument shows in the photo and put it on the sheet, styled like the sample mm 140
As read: mm 14.0
